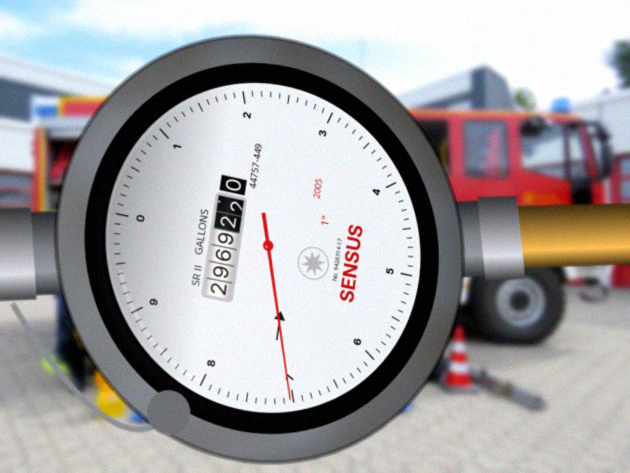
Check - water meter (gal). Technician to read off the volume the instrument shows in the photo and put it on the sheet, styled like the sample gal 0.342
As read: gal 2969217.0
